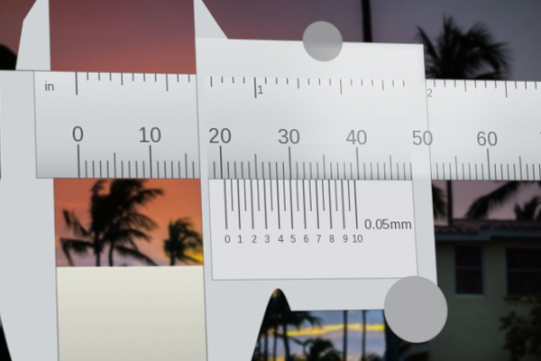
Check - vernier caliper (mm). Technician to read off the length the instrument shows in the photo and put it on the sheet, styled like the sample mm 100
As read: mm 20.4
